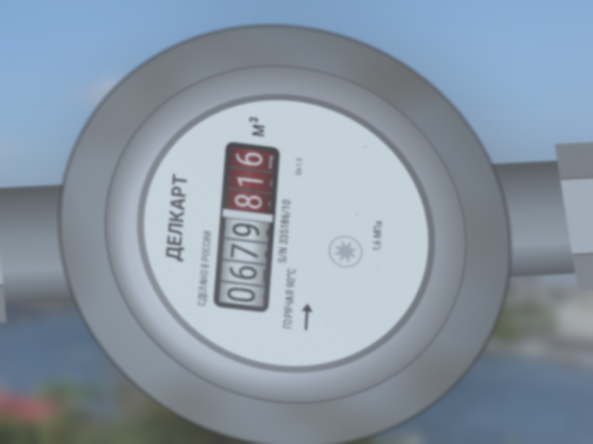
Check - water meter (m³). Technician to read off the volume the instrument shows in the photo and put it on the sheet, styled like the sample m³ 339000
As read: m³ 679.816
